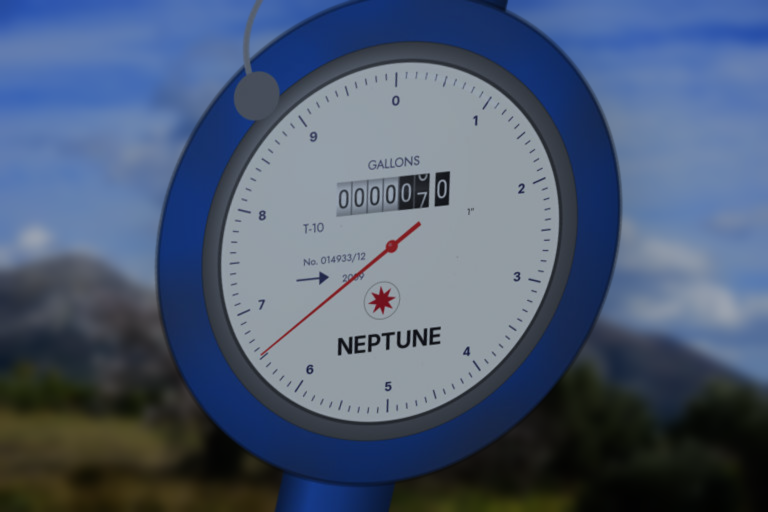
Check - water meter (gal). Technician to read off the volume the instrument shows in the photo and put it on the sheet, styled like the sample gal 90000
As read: gal 66.5
